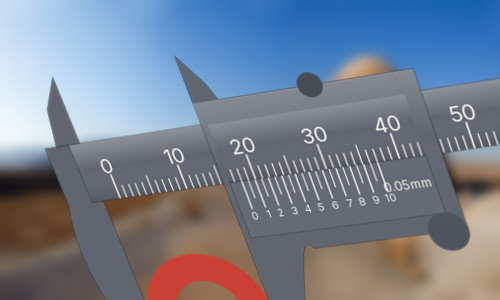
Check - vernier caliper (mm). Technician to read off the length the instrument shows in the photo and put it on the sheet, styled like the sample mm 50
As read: mm 18.0
